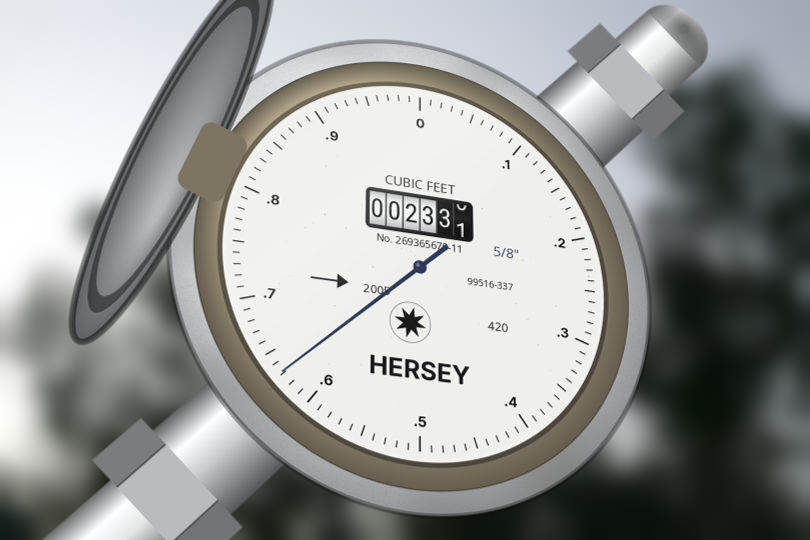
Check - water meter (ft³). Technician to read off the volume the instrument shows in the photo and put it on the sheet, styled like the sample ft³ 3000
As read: ft³ 2330.63
